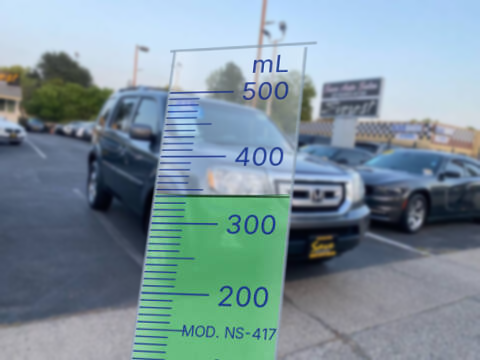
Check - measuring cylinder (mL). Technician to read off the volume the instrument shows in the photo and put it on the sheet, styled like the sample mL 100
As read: mL 340
